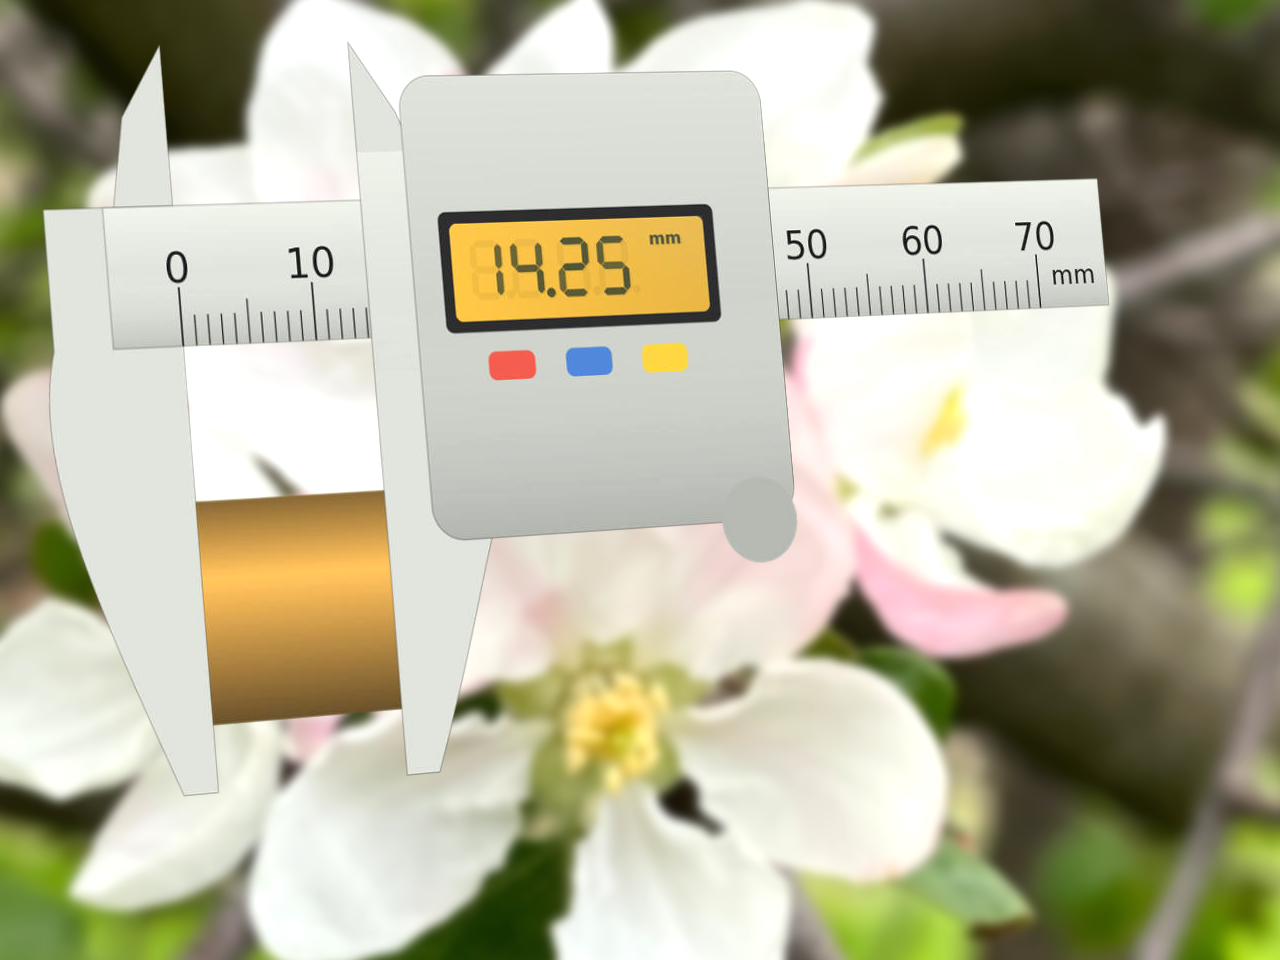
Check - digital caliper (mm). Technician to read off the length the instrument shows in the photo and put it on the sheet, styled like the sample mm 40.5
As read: mm 14.25
